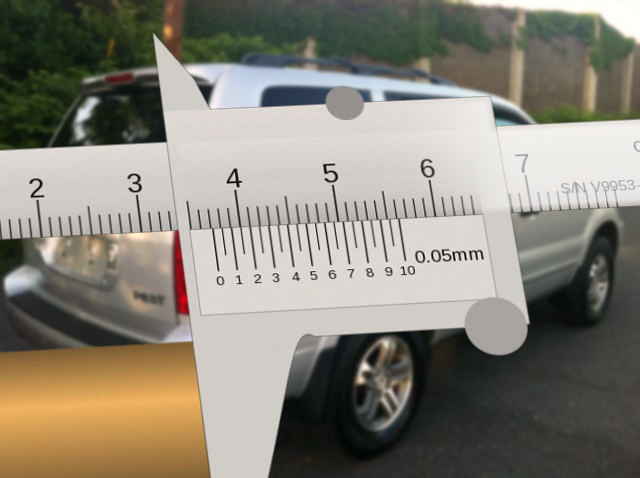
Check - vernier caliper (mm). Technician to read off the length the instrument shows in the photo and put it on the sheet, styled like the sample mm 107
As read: mm 37.2
